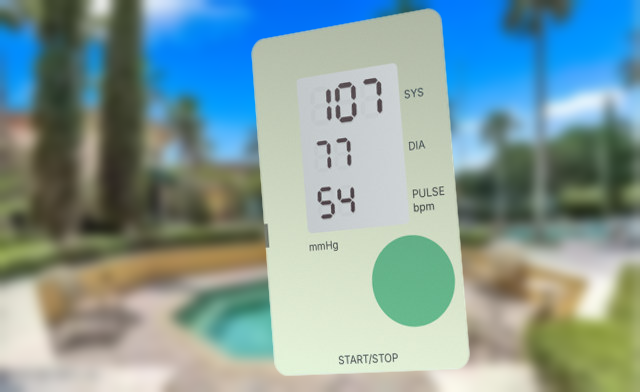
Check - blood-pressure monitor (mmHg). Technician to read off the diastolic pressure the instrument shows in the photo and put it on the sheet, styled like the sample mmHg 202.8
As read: mmHg 77
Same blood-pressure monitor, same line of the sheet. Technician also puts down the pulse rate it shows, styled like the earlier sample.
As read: bpm 54
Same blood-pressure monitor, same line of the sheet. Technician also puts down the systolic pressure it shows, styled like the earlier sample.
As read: mmHg 107
